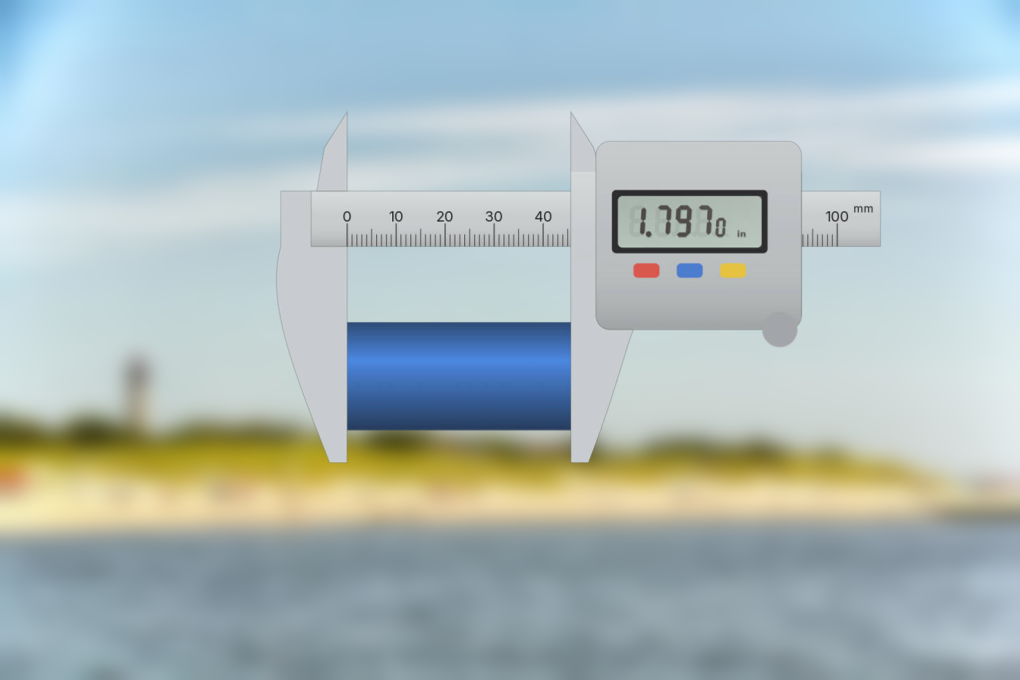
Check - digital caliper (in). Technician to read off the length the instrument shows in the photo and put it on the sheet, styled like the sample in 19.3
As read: in 1.7970
